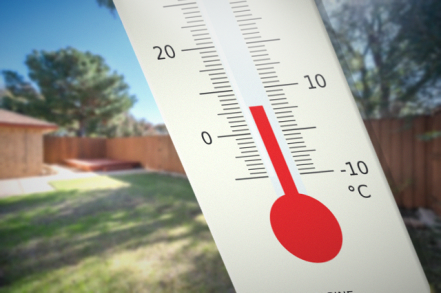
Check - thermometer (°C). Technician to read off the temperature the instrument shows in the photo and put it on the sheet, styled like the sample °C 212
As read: °C 6
